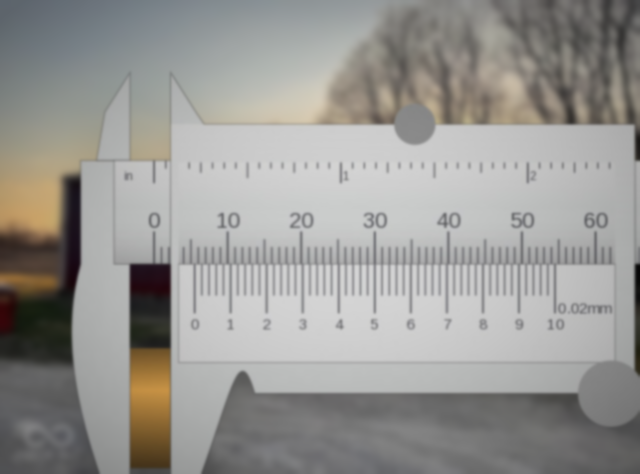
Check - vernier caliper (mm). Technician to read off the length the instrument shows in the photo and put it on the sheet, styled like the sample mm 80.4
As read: mm 5.5
